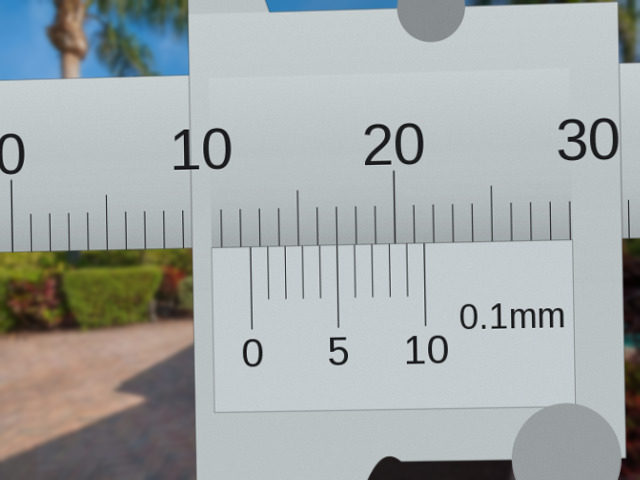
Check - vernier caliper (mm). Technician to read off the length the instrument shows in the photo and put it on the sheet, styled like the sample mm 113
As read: mm 12.5
